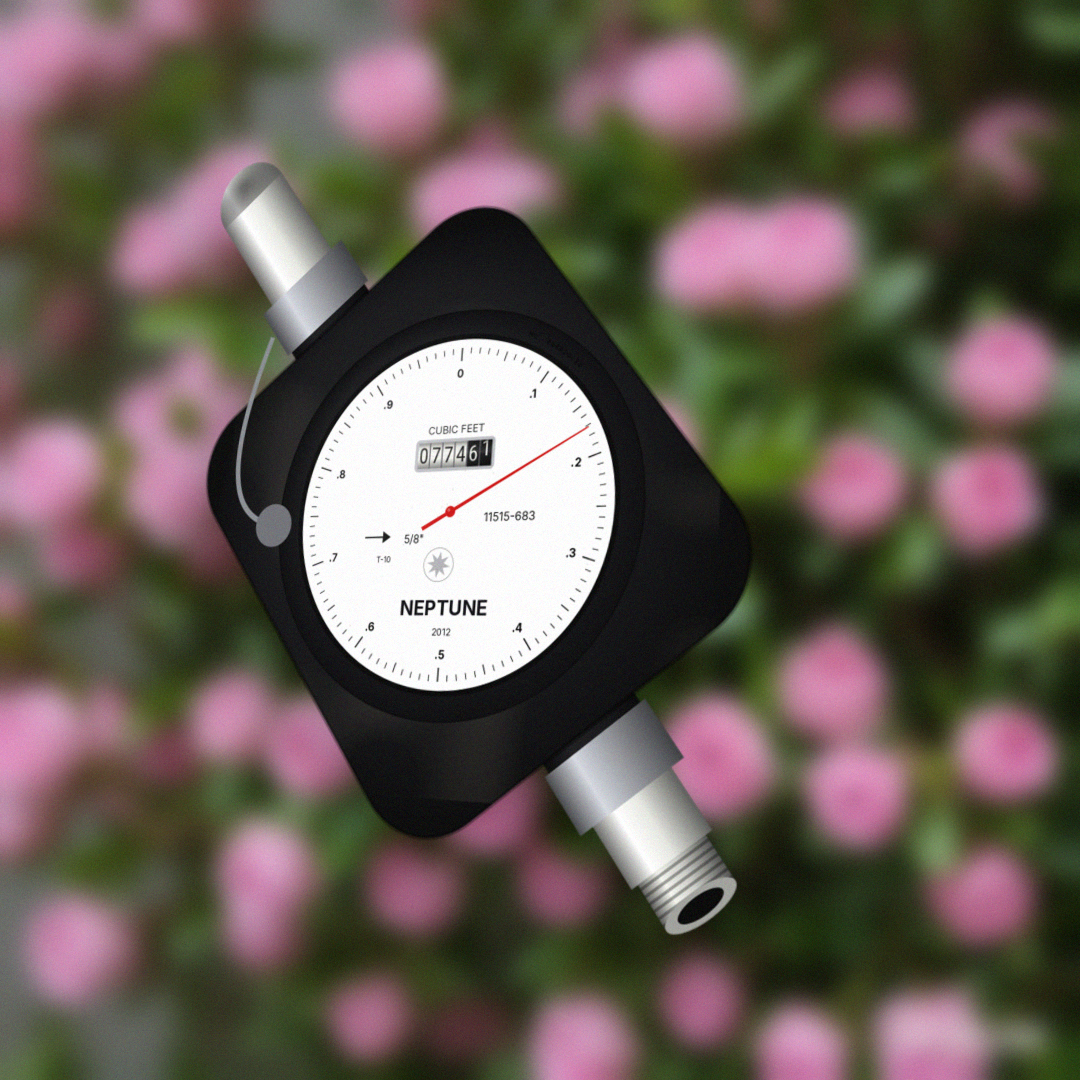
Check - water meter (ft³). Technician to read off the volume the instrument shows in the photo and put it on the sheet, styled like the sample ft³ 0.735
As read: ft³ 77461.17
